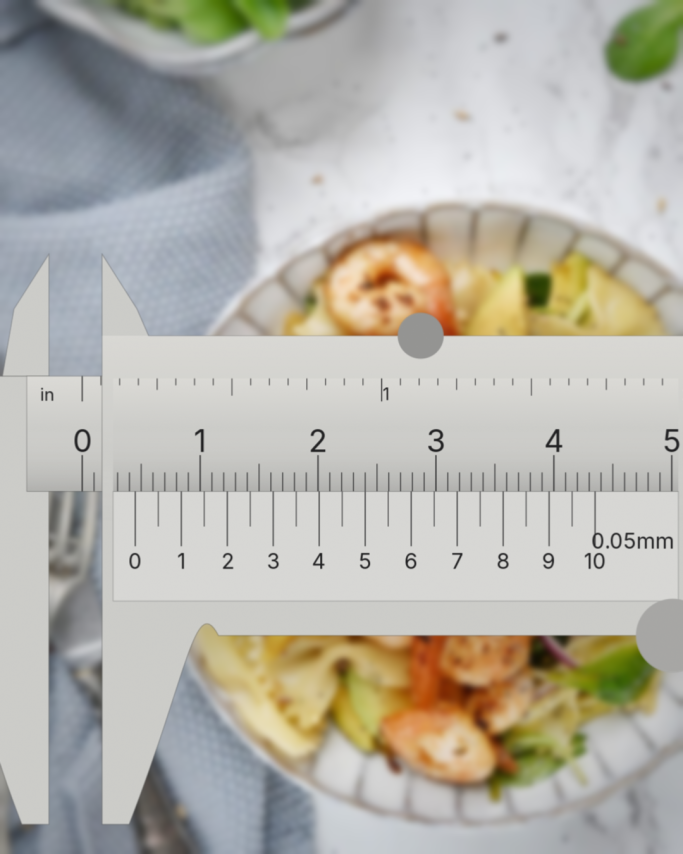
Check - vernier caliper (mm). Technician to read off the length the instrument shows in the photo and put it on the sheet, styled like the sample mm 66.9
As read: mm 4.5
